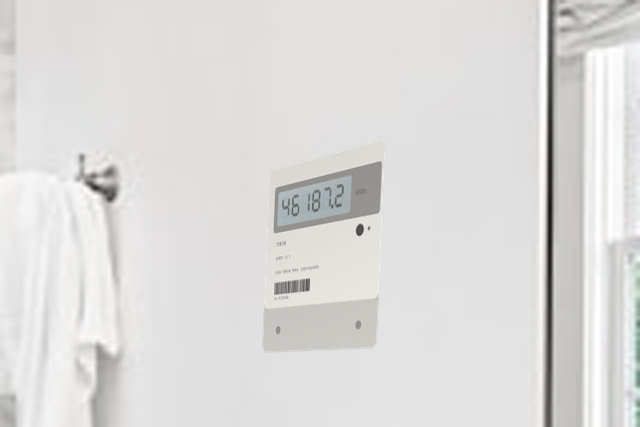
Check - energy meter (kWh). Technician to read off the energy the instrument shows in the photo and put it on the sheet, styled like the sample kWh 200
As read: kWh 46187.2
